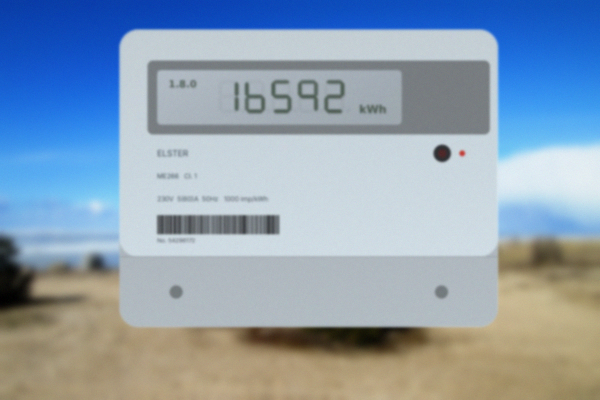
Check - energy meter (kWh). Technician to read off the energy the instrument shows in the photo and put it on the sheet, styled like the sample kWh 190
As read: kWh 16592
